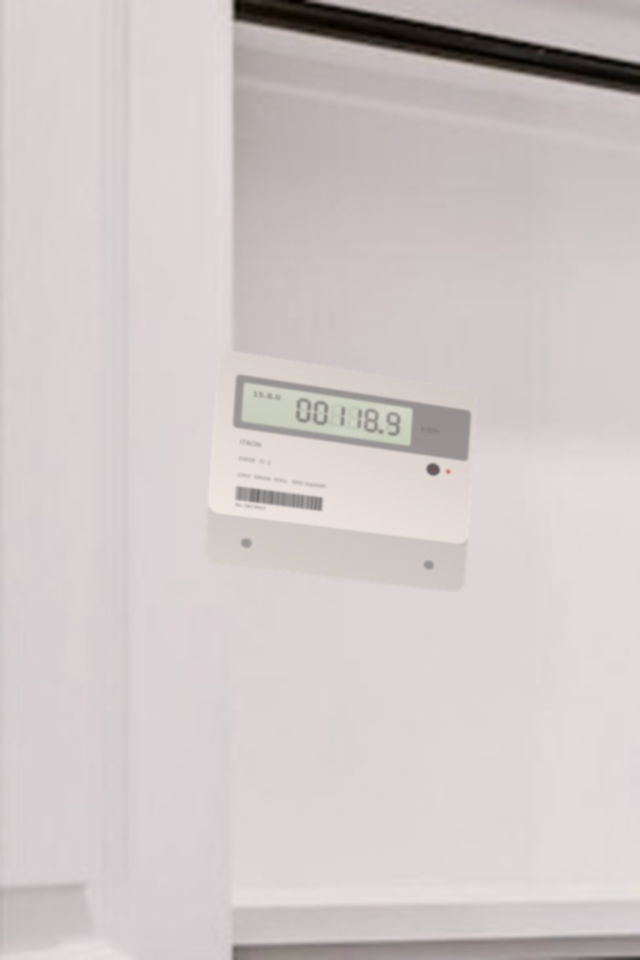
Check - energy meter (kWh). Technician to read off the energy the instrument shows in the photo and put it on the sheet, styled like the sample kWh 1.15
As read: kWh 118.9
